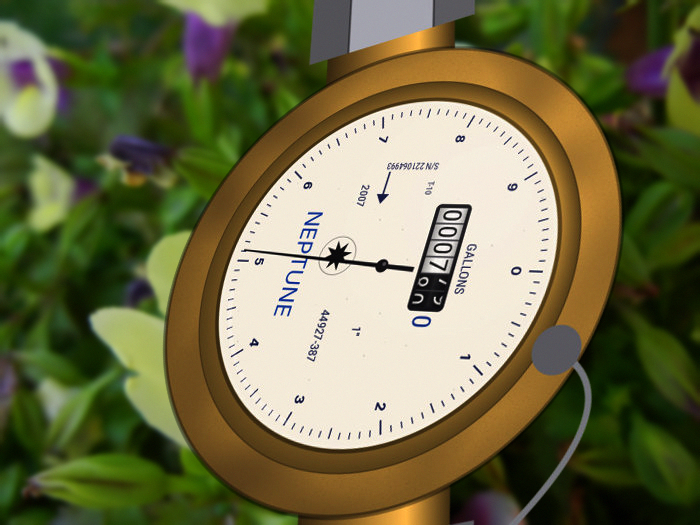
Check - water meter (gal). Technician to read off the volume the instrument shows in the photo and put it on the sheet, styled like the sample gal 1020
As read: gal 7795.1
